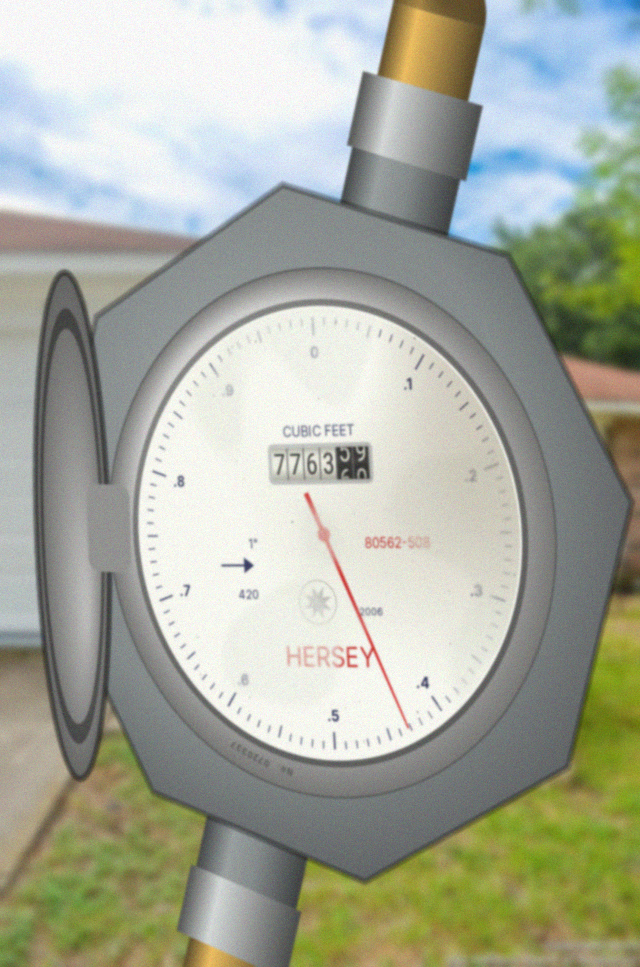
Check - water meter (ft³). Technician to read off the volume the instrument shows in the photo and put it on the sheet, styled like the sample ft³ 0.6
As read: ft³ 776359.43
